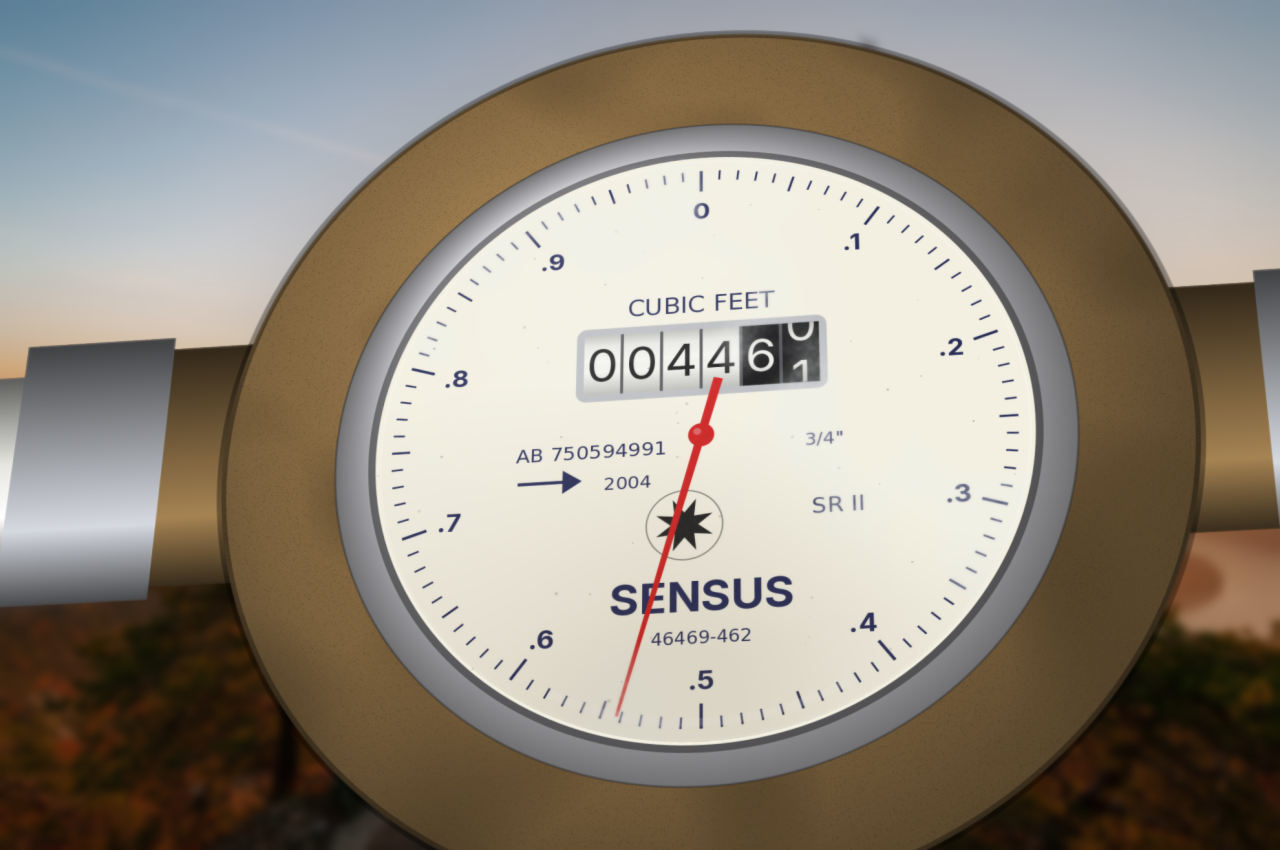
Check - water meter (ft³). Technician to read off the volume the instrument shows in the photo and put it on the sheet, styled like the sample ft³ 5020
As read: ft³ 4460.54
